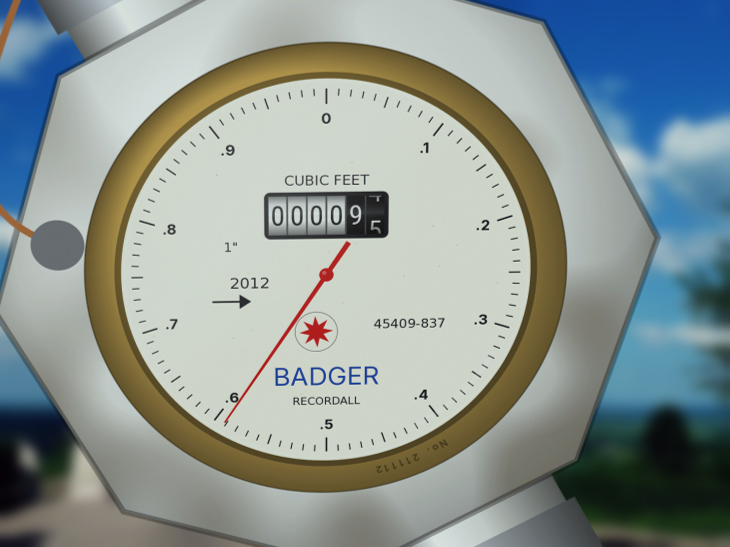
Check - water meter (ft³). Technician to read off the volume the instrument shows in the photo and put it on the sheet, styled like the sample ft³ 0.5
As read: ft³ 94.59
